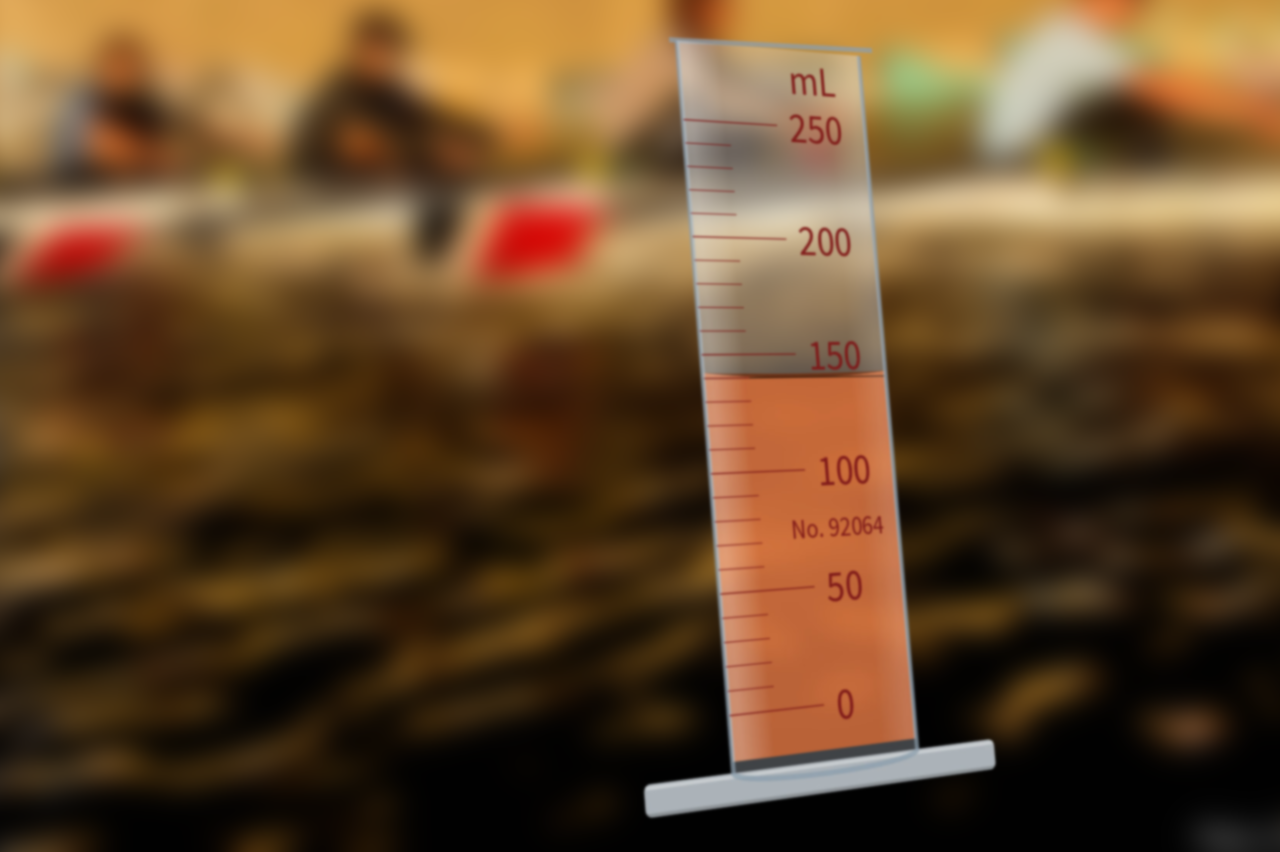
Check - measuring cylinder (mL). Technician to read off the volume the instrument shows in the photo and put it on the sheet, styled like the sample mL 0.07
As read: mL 140
